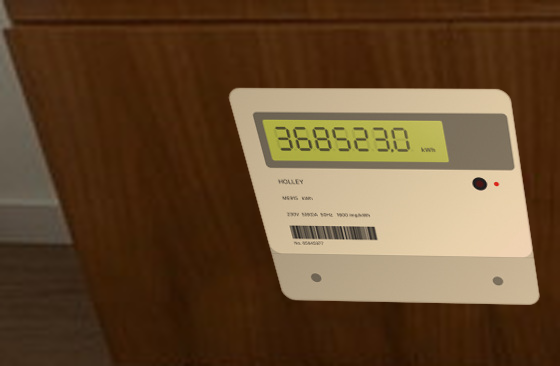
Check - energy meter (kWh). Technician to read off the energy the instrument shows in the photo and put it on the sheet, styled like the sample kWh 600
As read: kWh 368523.0
